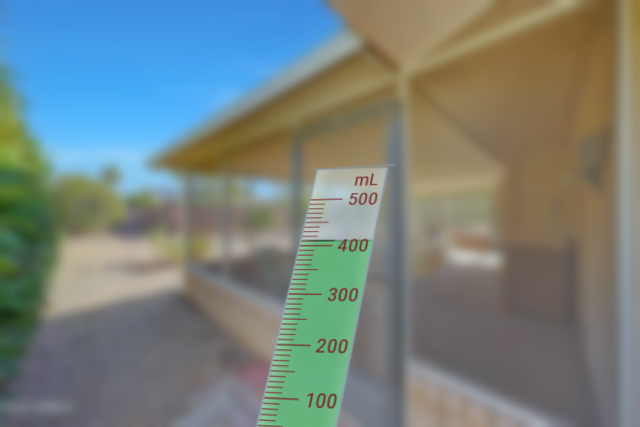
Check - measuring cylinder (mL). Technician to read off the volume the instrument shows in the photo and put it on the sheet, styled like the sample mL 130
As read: mL 410
